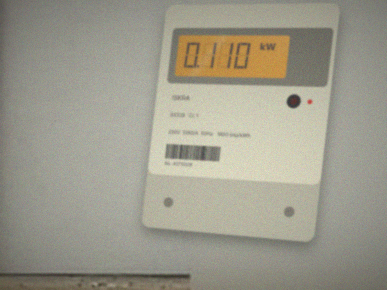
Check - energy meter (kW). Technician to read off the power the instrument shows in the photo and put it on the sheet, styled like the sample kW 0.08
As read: kW 0.110
